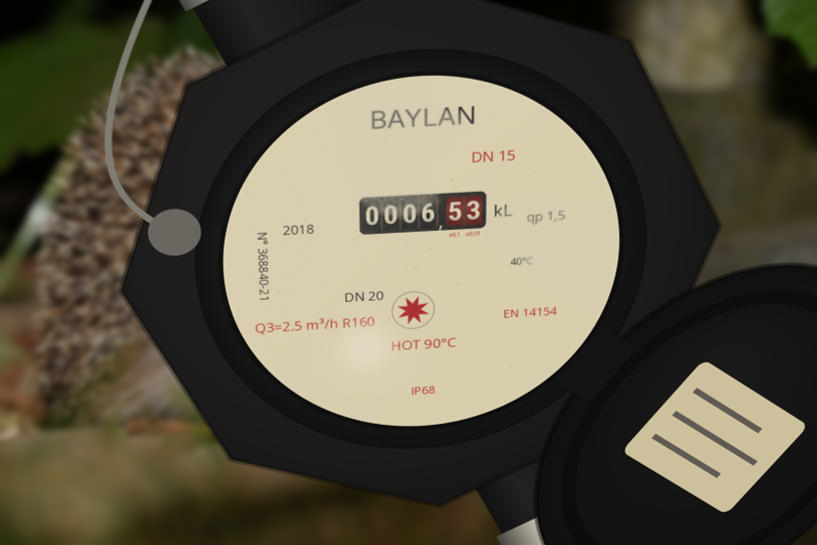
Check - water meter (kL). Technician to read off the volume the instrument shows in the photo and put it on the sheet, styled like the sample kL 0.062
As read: kL 6.53
